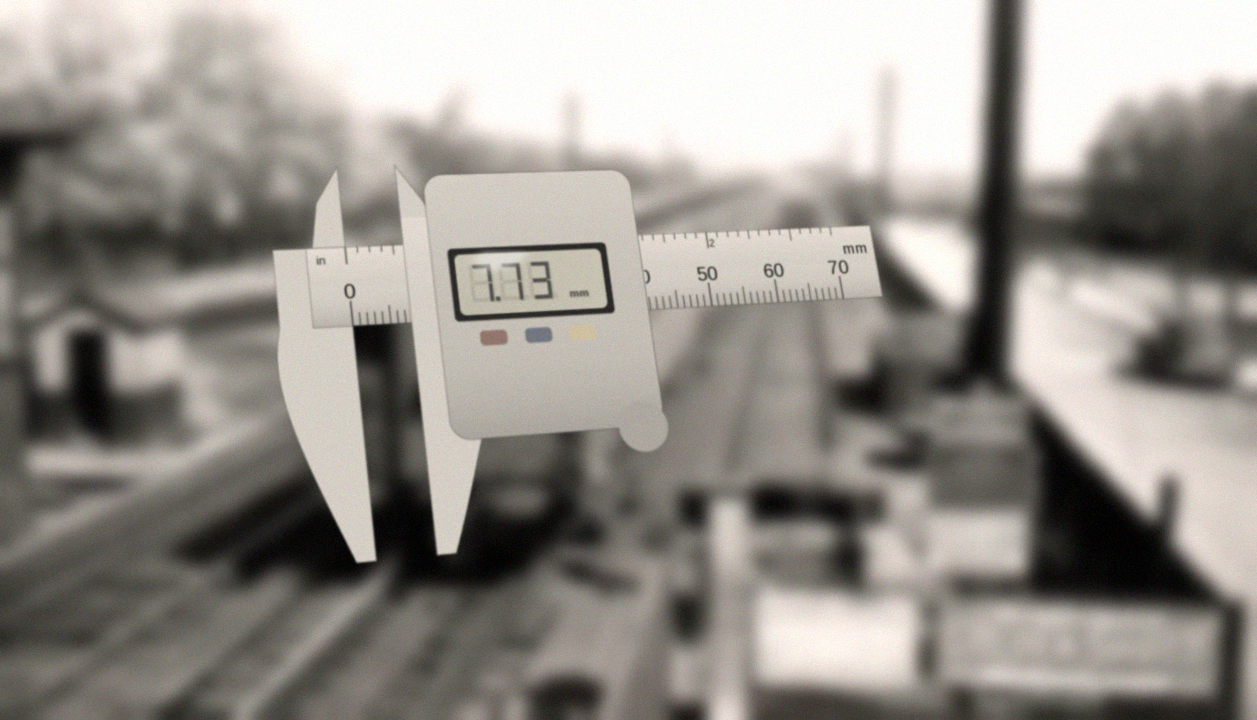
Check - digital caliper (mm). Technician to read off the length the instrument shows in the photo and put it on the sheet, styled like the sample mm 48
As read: mm 7.73
